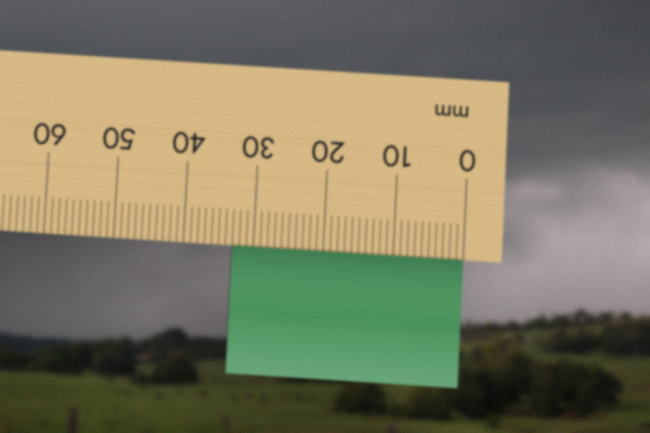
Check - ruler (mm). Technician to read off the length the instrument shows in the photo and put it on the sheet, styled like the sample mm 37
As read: mm 33
